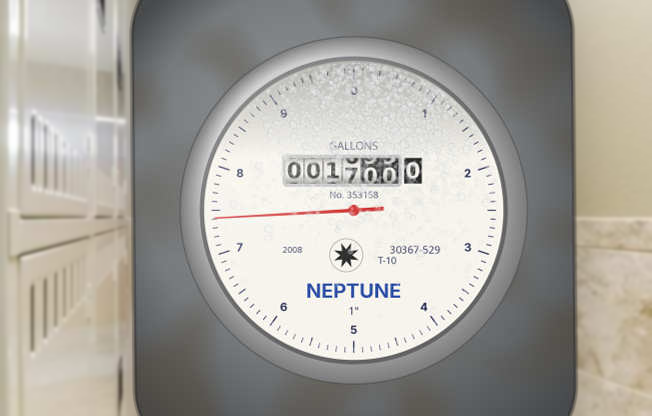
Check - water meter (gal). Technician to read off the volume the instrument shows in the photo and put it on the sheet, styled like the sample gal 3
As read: gal 16997.4
